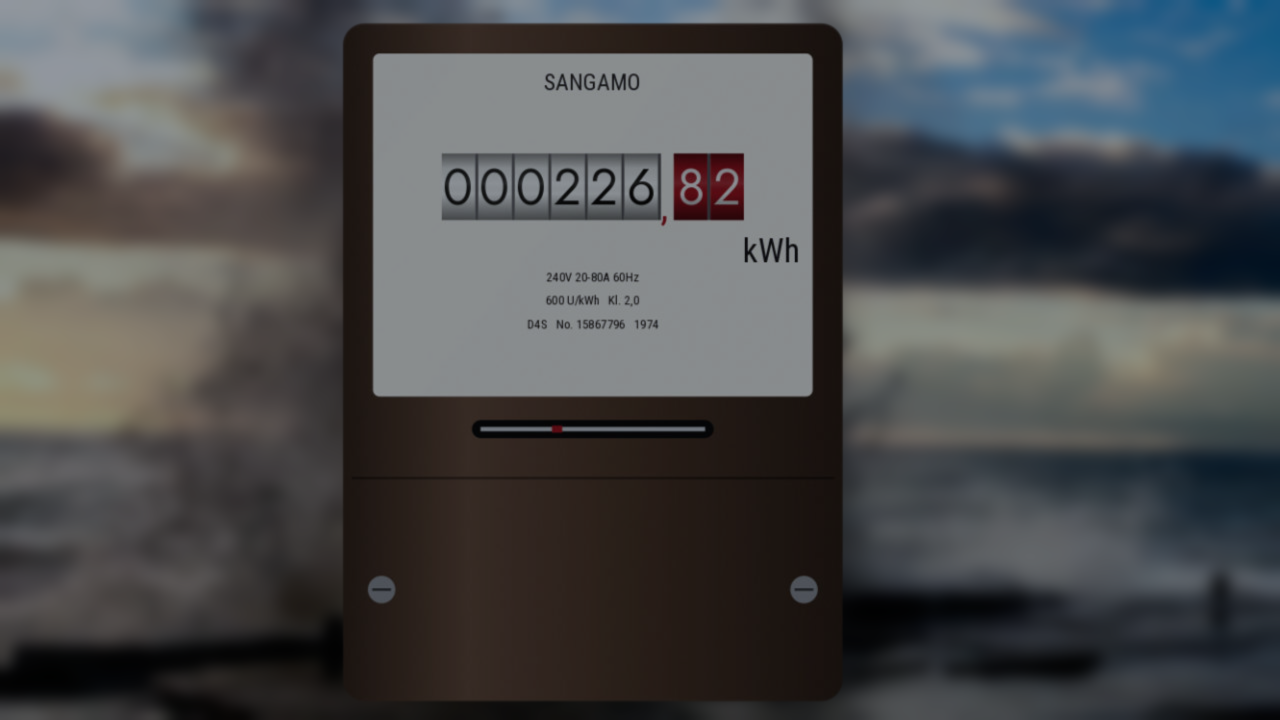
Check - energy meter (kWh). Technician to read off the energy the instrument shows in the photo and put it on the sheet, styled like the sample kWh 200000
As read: kWh 226.82
